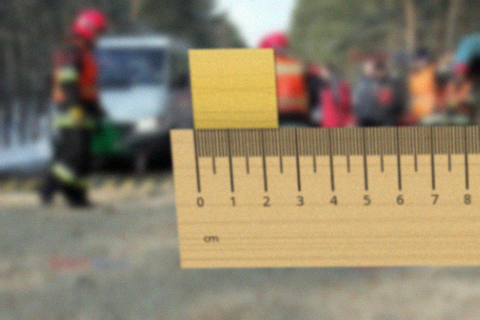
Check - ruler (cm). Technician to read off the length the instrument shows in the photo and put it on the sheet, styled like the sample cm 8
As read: cm 2.5
